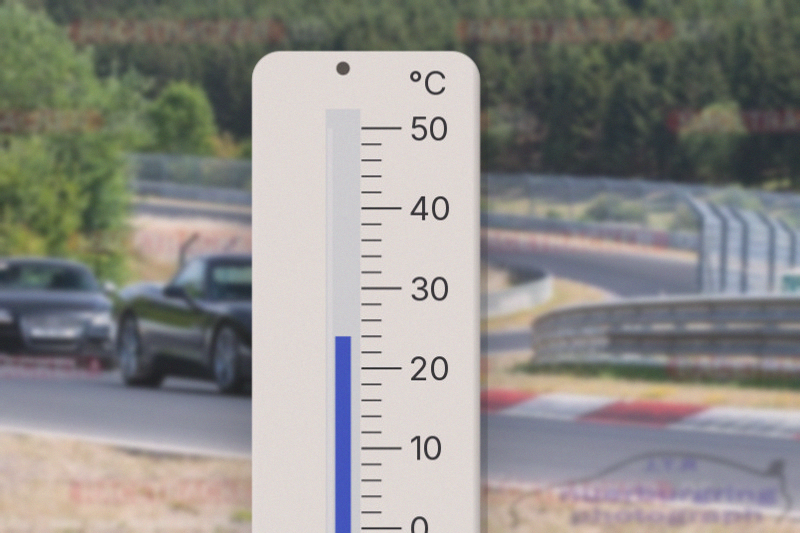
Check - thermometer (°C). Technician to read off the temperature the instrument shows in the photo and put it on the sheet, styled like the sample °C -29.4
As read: °C 24
